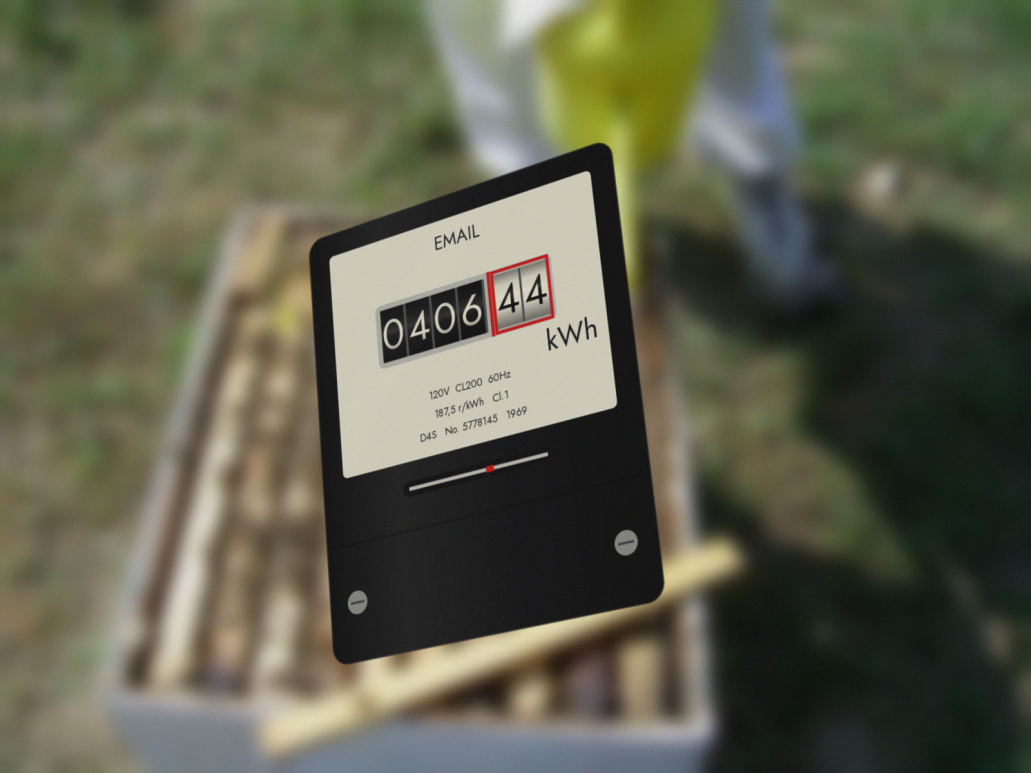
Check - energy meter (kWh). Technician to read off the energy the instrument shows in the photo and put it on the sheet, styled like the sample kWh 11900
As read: kWh 406.44
